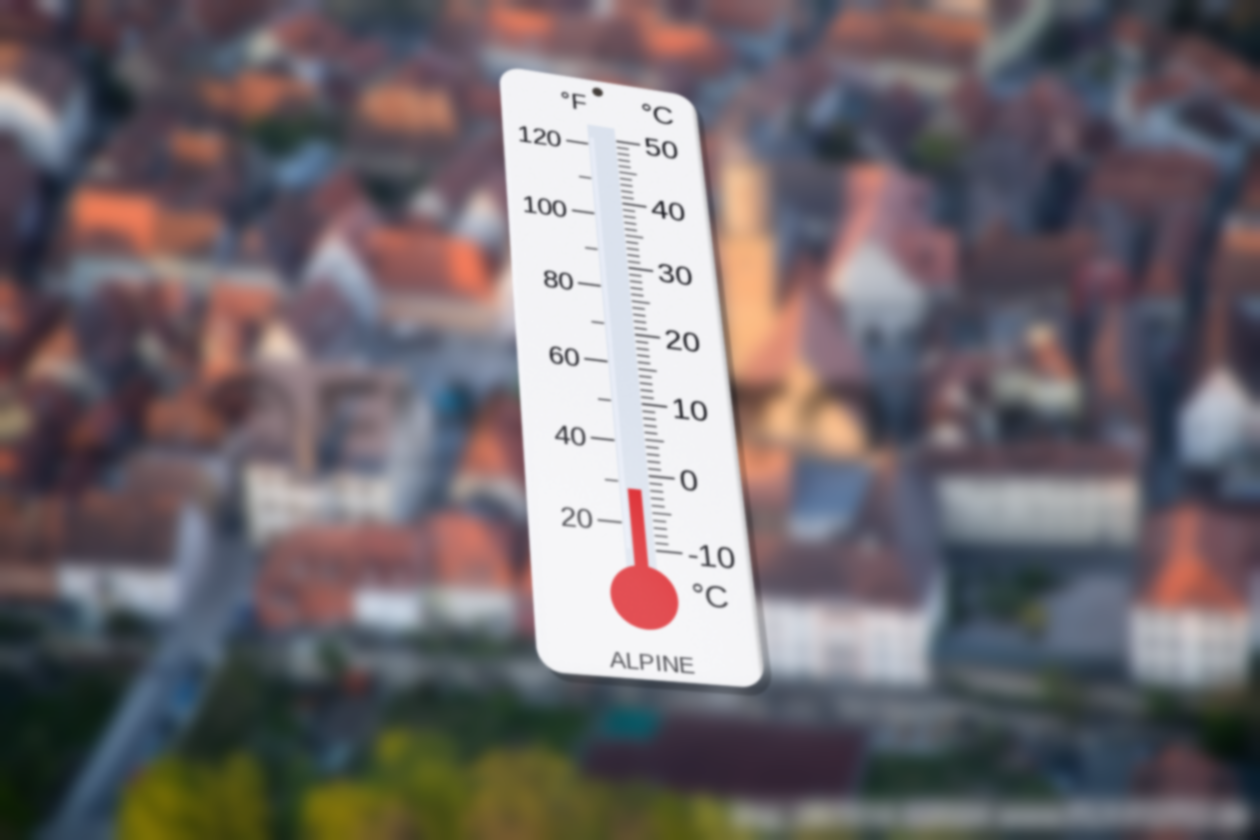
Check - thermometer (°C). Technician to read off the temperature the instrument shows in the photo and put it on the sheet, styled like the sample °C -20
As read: °C -2
